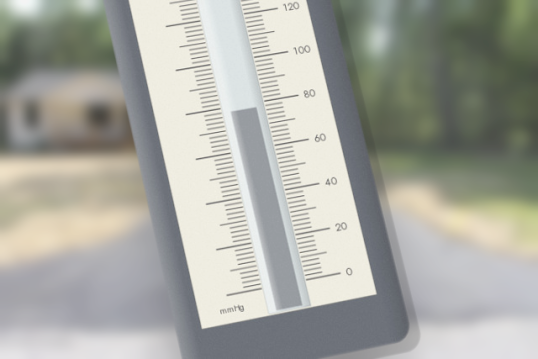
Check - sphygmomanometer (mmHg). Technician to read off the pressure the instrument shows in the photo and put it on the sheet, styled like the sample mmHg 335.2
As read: mmHg 78
